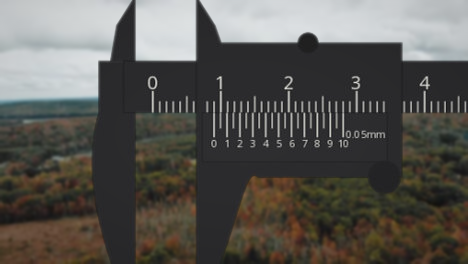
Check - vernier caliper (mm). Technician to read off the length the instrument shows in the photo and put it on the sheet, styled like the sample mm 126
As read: mm 9.0
